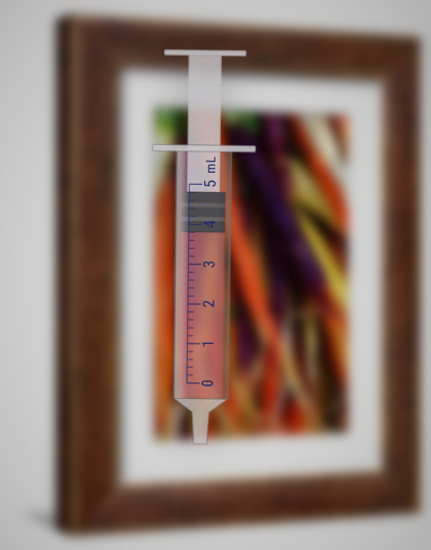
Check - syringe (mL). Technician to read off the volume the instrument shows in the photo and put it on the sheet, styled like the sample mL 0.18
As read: mL 3.8
